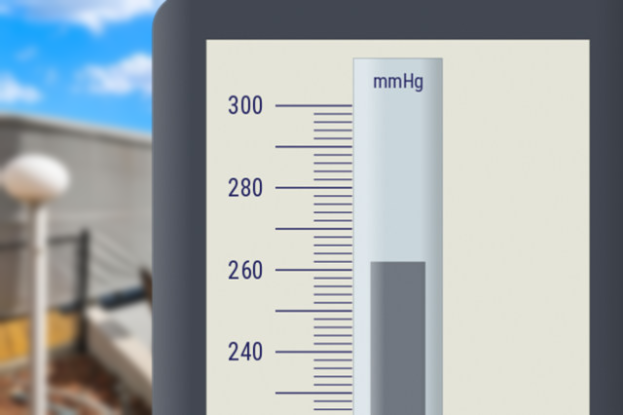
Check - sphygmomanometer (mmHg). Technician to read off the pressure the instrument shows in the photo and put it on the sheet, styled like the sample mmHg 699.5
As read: mmHg 262
